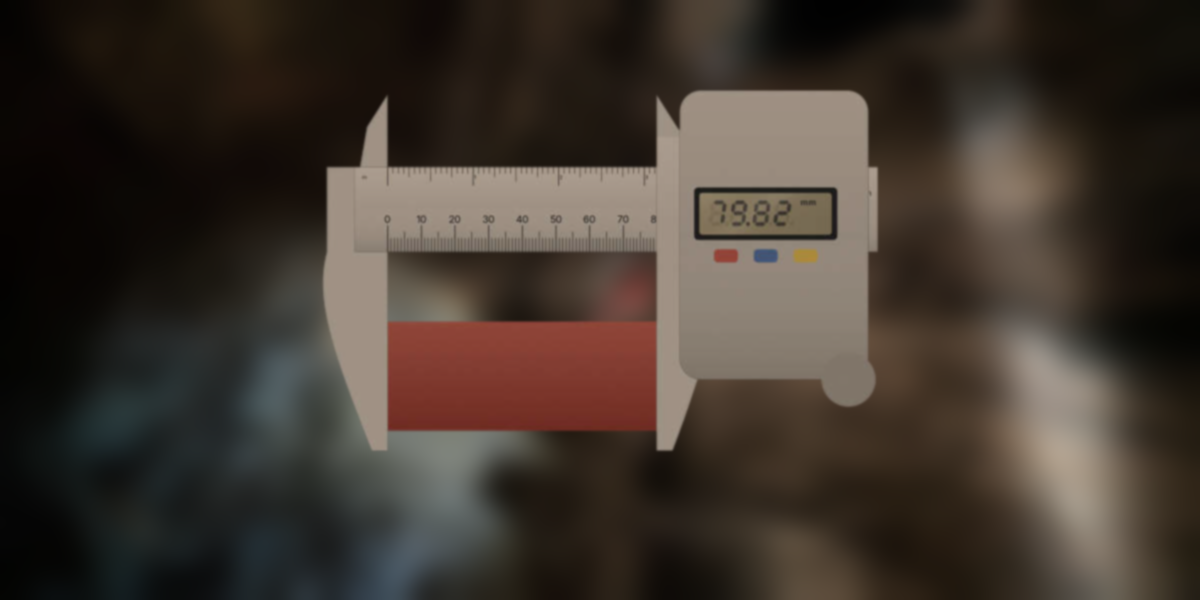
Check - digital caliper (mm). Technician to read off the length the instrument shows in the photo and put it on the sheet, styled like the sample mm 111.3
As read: mm 79.82
